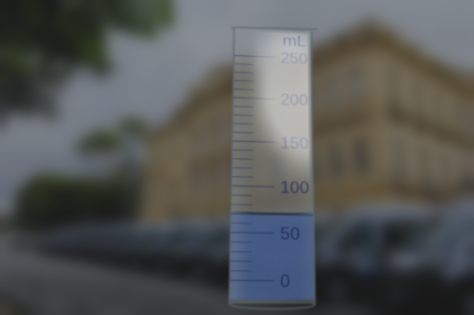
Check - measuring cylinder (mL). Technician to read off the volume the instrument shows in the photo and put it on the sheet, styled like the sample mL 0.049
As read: mL 70
